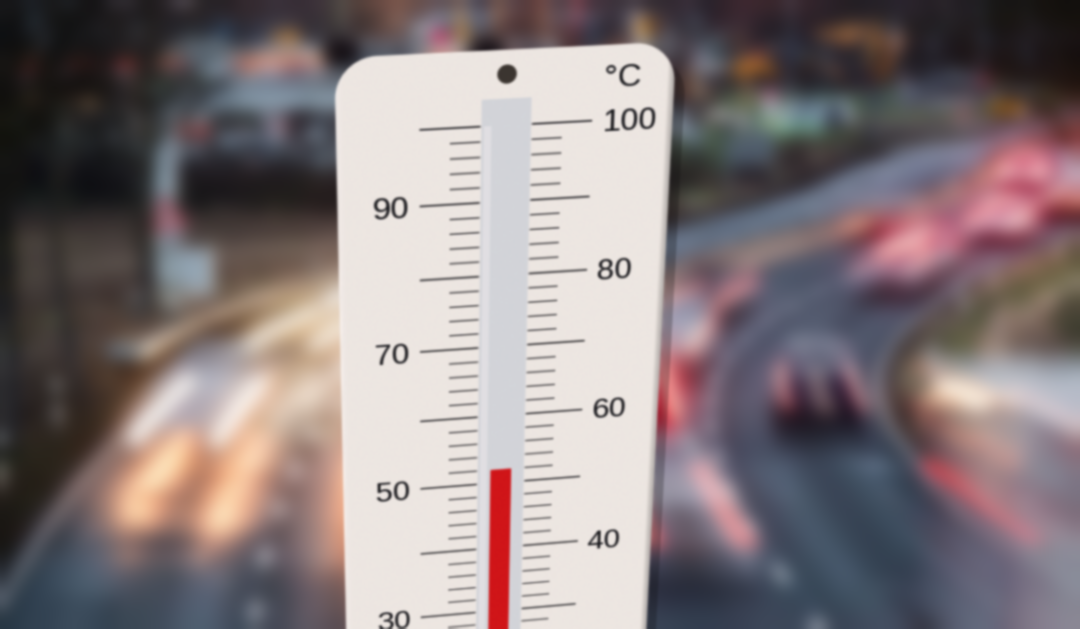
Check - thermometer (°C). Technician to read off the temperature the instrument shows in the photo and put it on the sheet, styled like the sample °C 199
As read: °C 52
